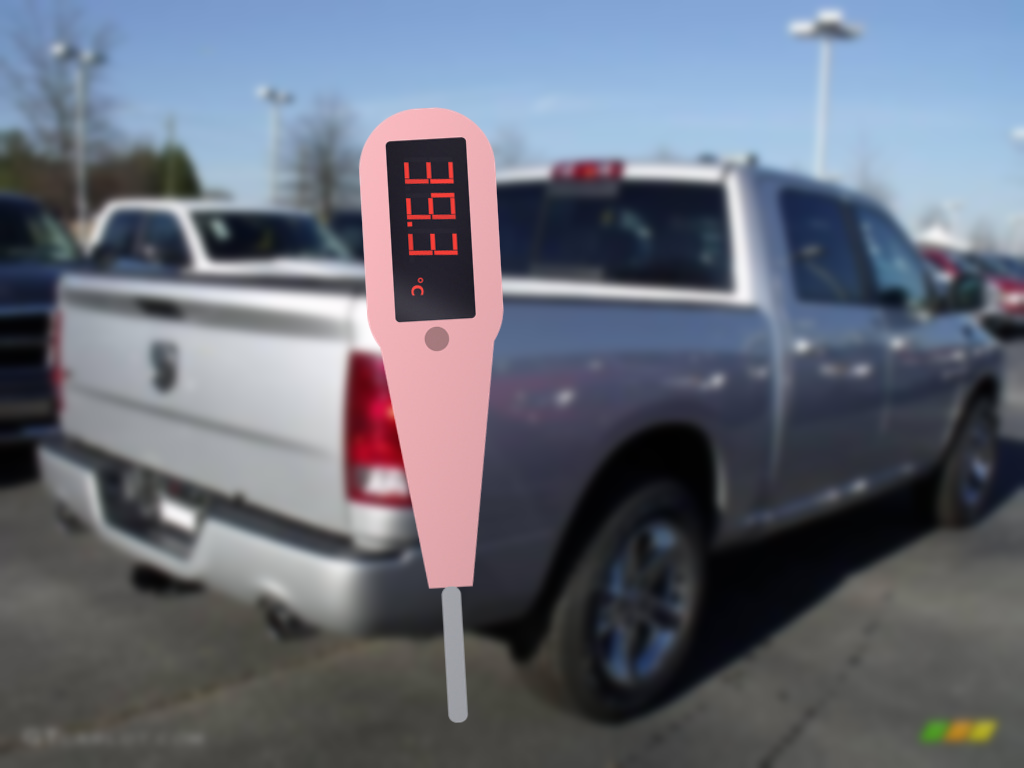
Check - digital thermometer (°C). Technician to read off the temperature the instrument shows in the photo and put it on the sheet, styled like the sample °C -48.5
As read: °C 39.3
